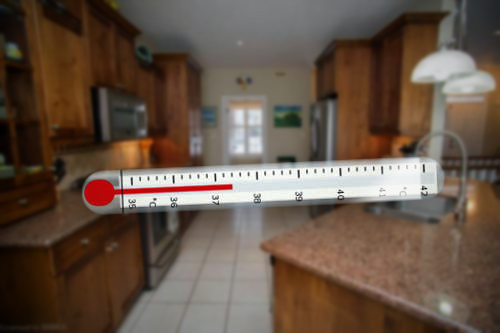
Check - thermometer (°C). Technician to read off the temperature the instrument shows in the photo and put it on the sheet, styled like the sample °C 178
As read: °C 37.4
